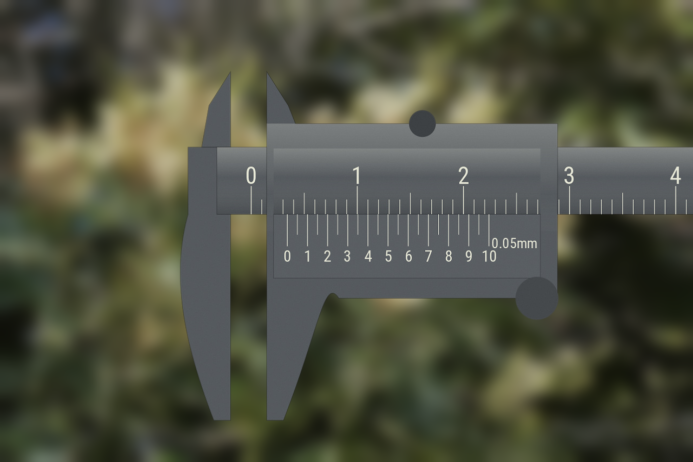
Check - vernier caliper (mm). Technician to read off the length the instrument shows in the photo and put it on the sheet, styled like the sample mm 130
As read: mm 3.4
